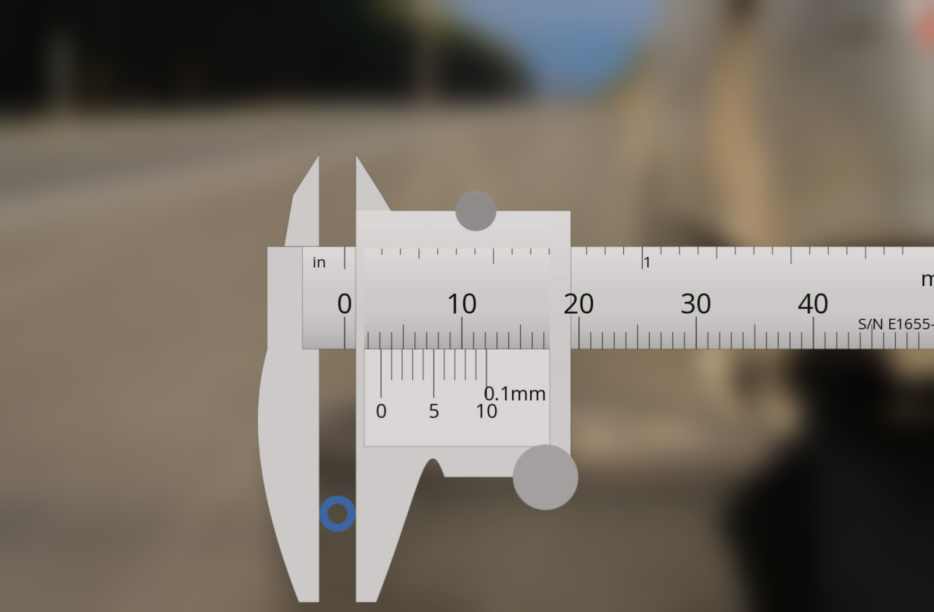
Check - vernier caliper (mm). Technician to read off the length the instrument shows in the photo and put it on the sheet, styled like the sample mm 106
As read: mm 3.1
